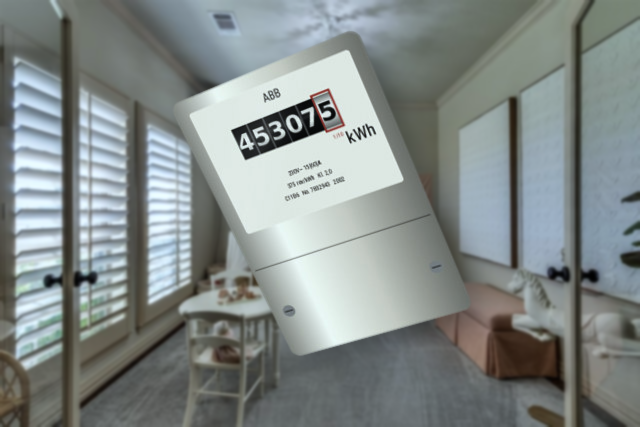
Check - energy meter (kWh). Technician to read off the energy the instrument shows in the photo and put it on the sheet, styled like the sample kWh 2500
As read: kWh 45307.5
